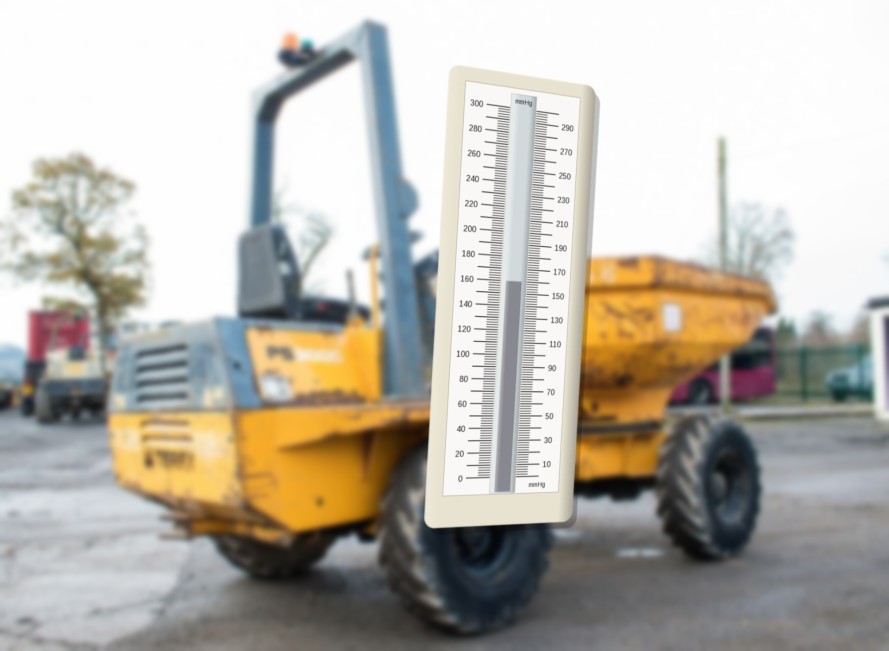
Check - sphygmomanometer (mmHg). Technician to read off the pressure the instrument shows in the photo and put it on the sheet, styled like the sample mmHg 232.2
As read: mmHg 160
